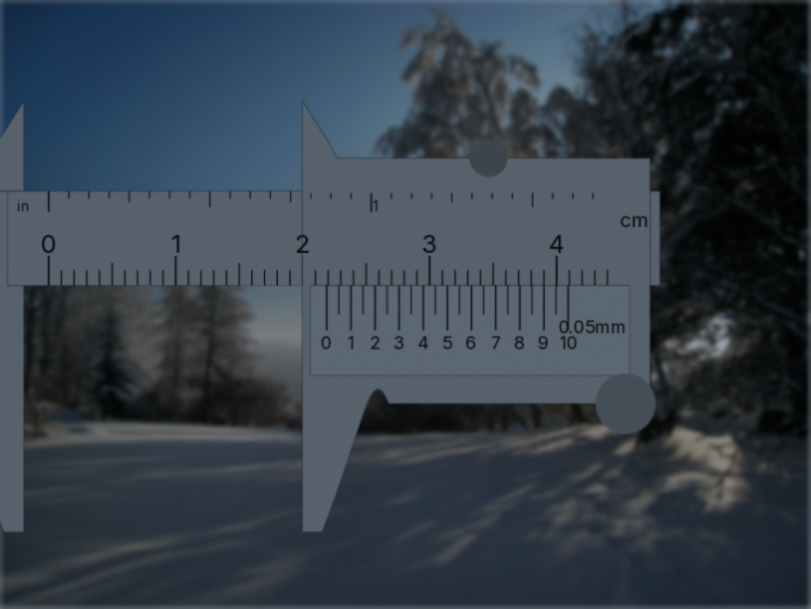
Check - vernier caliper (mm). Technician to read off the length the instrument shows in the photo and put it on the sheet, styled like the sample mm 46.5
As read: mm 21.9
